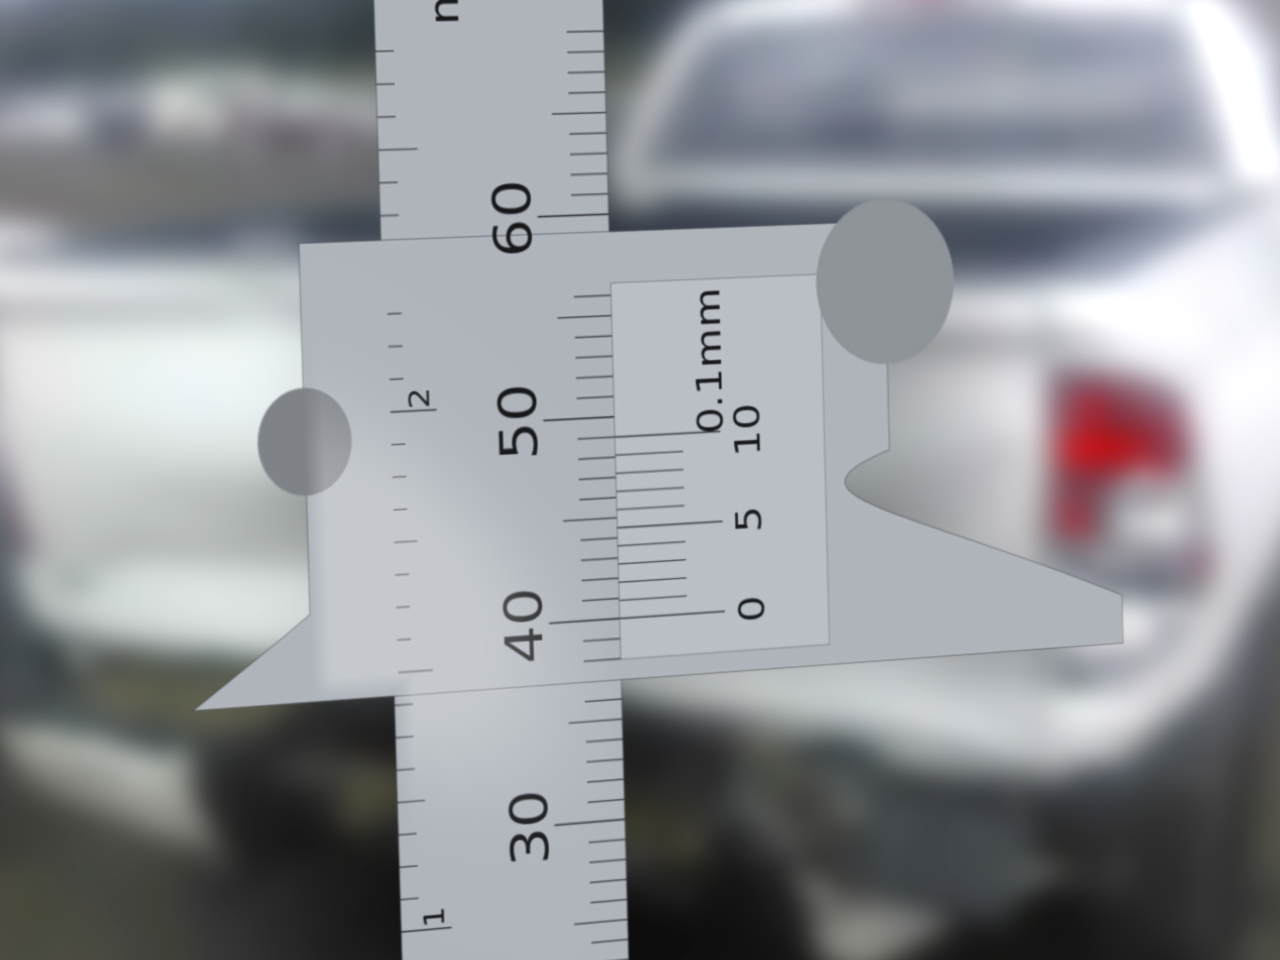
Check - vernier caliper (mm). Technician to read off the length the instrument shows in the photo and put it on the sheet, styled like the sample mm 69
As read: mm 40.0
